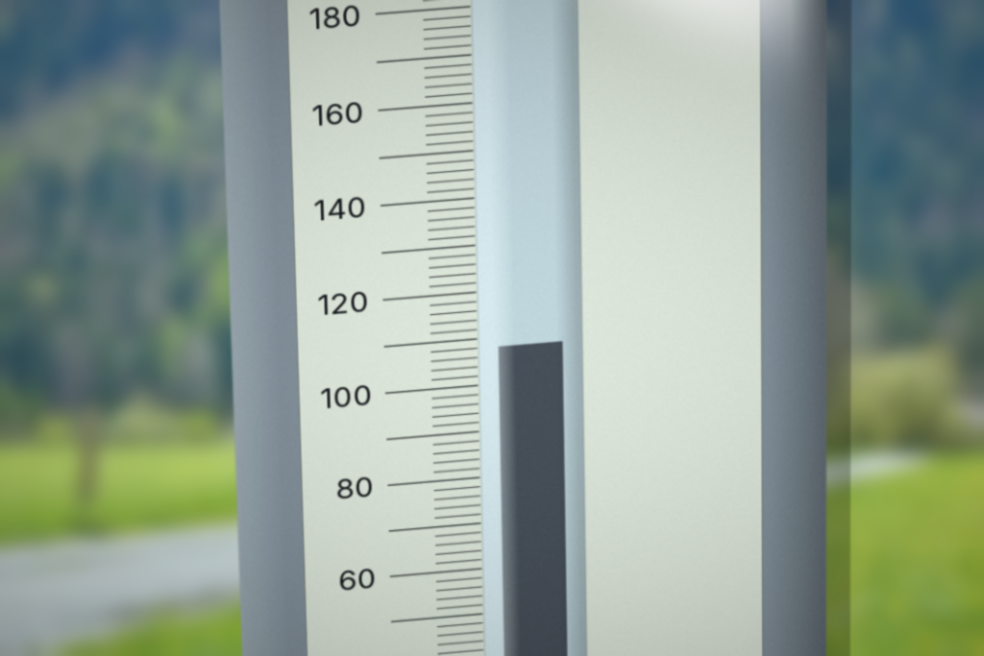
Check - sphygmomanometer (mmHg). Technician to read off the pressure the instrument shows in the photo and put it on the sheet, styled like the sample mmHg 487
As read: mmHg 108
